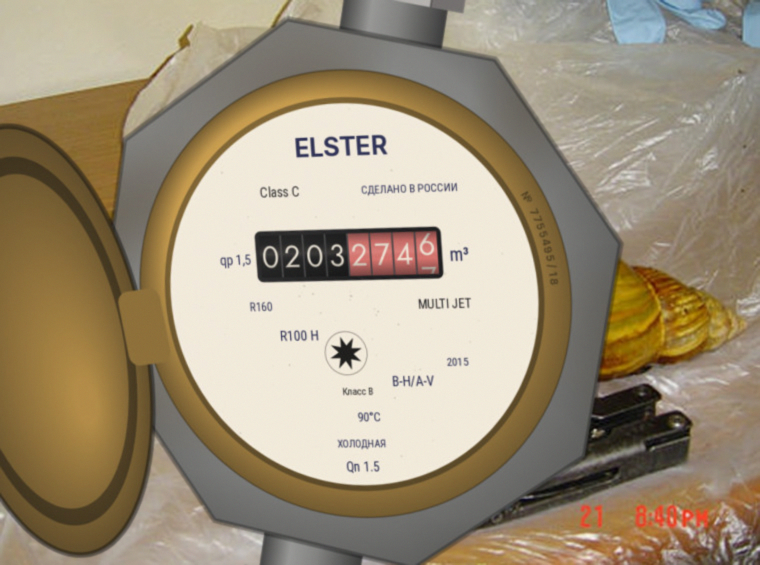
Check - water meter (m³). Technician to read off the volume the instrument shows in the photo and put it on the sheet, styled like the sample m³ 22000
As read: m³ 203.2746
